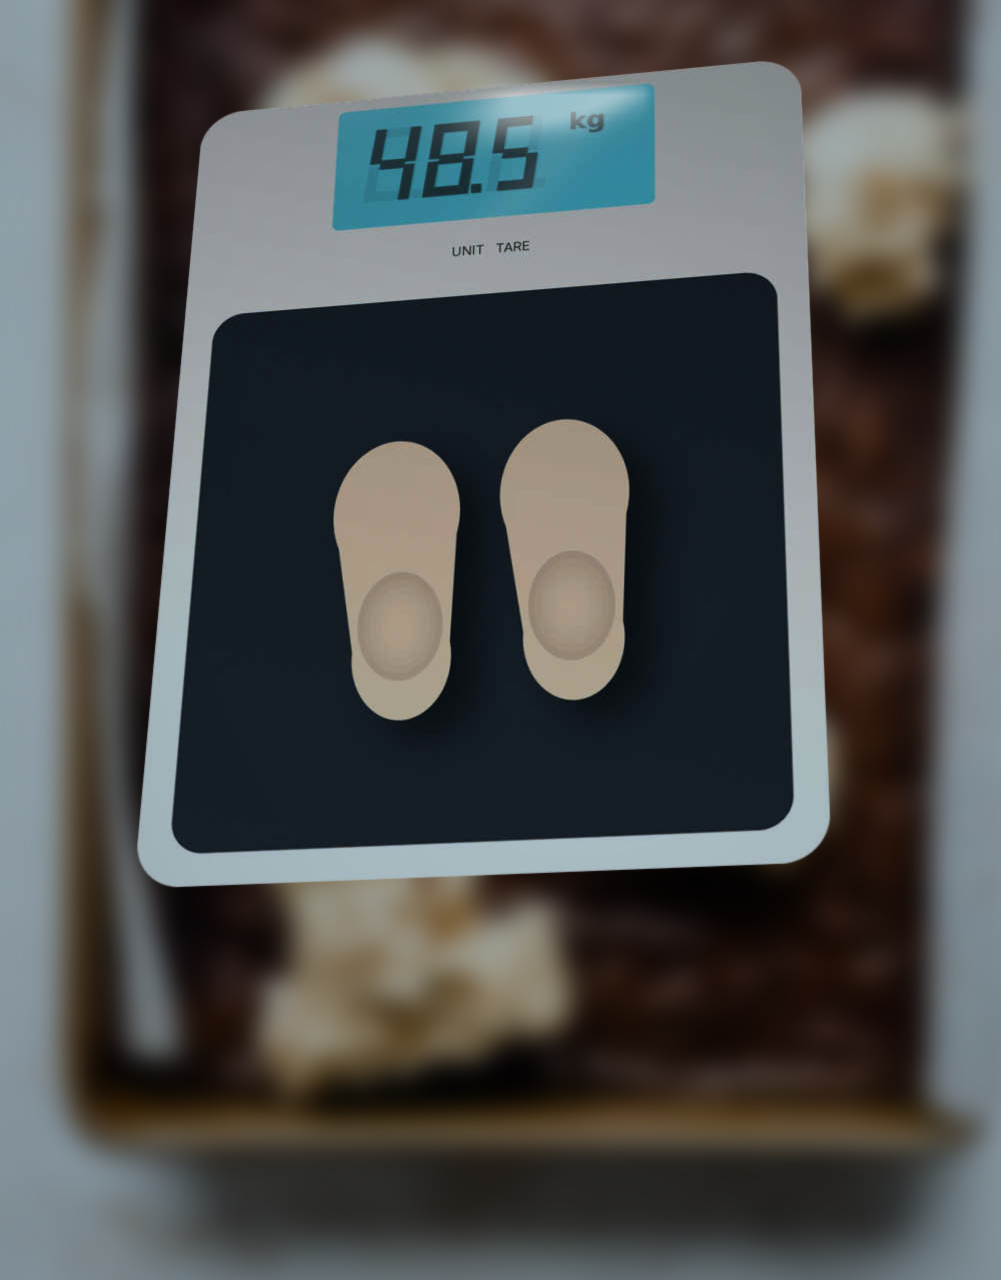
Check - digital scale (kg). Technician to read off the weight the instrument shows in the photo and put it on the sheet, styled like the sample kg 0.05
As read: kg 48.5
